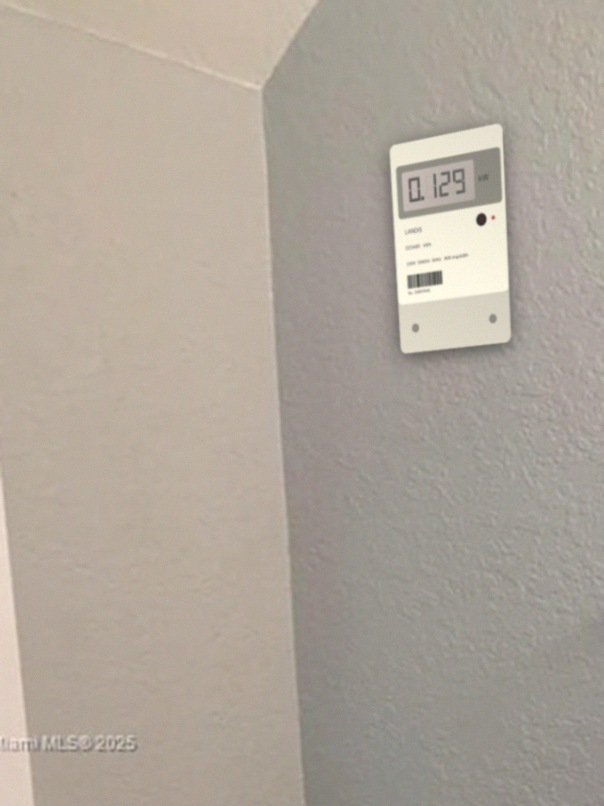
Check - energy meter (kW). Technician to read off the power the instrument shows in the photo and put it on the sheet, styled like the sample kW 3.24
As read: kW 0.129
